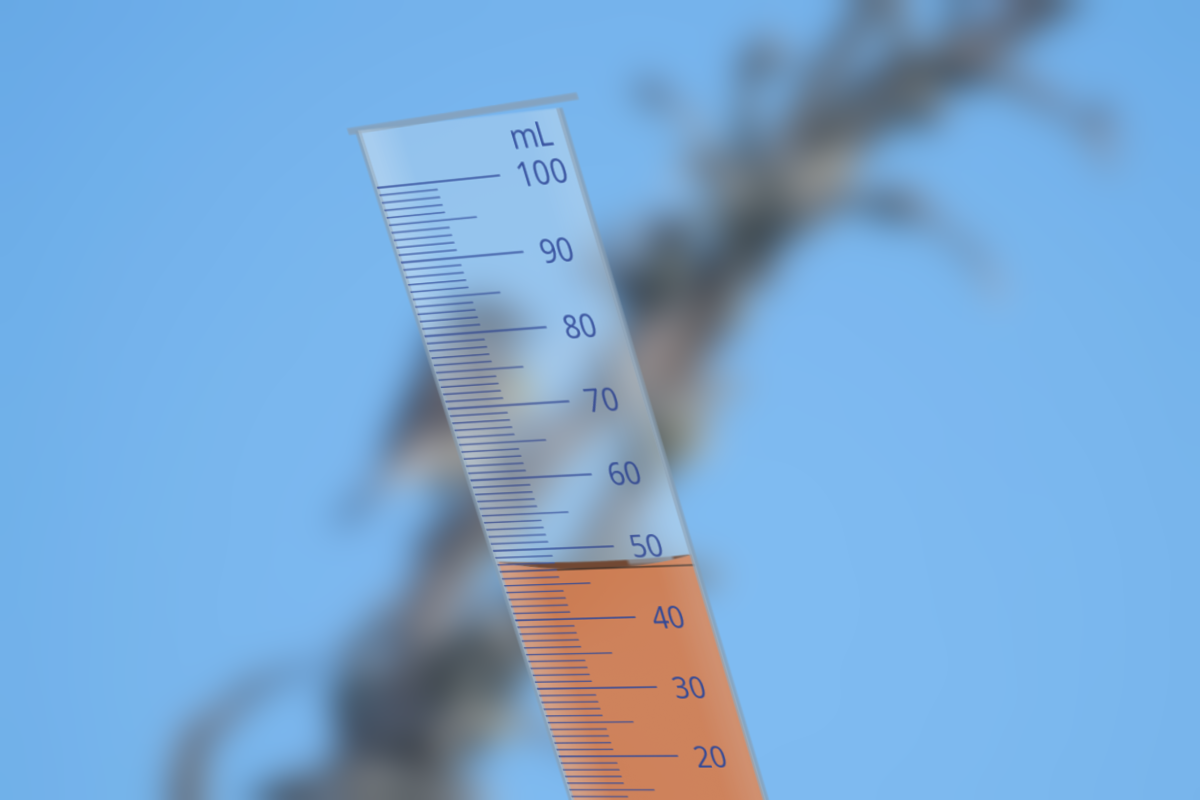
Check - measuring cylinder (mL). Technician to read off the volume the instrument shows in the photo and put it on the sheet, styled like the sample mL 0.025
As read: mL 47
